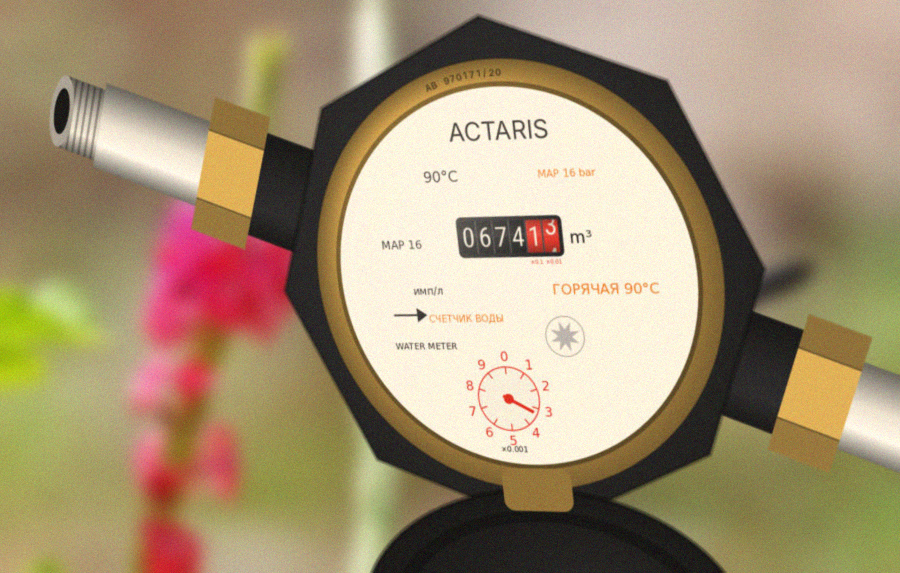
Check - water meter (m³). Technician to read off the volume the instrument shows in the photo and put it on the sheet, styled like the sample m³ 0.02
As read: m³ 674.133
